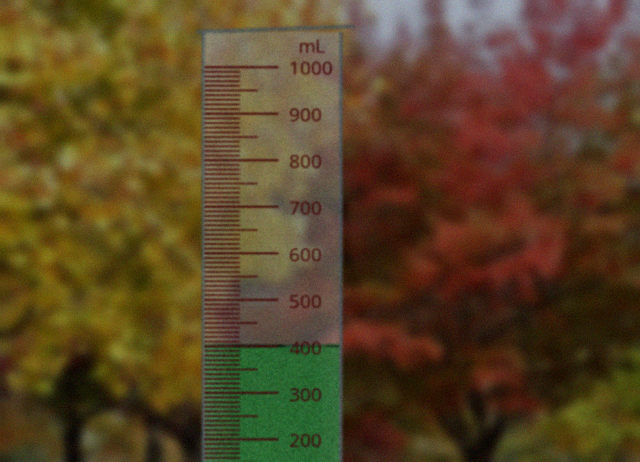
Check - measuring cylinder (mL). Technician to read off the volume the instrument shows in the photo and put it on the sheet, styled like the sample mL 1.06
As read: mL 400
